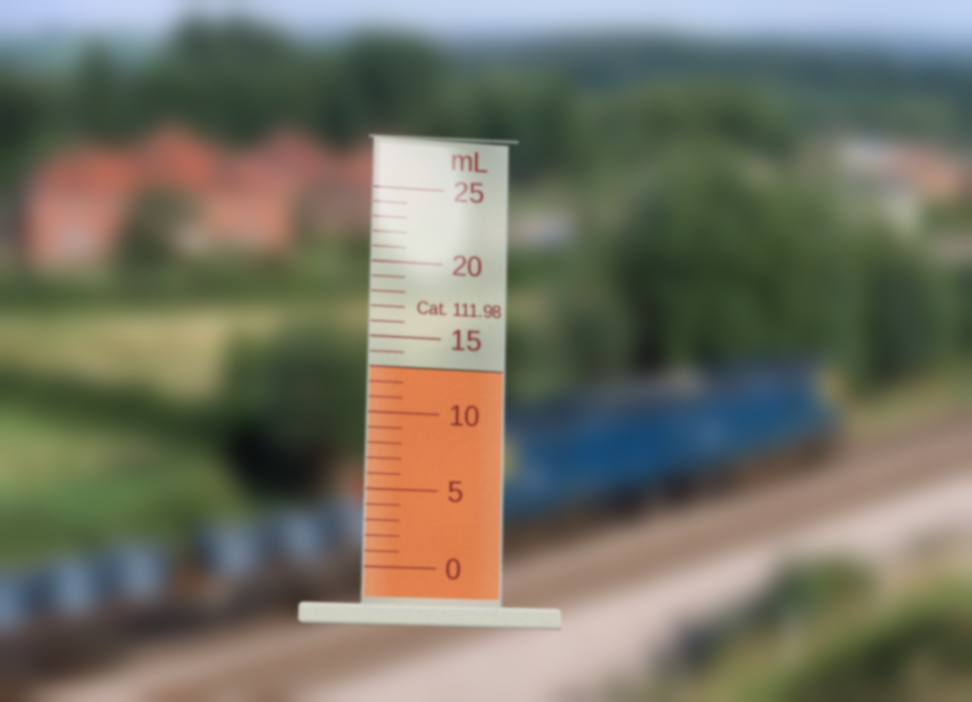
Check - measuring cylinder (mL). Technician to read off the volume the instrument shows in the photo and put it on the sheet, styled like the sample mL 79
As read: mL 13
